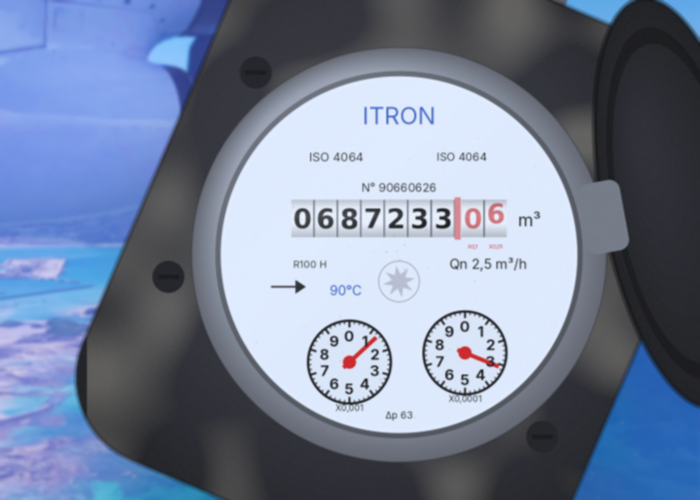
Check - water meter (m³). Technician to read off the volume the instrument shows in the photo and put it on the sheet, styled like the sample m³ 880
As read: m³ 687233.0613
